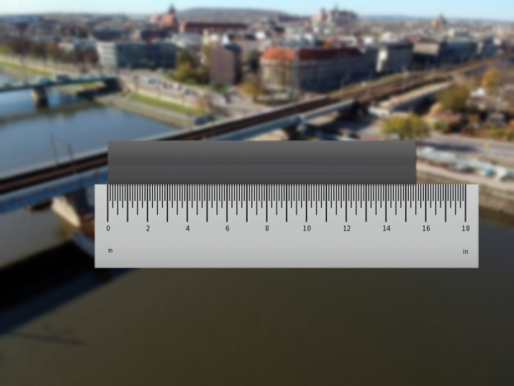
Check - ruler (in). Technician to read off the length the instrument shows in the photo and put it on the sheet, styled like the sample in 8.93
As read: in 15.5
